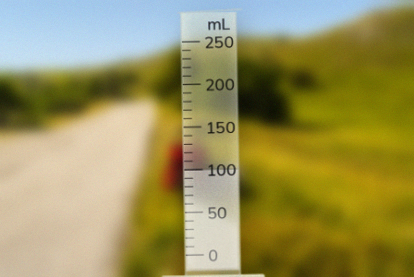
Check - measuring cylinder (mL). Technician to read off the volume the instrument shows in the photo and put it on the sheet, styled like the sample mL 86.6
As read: mL 100
